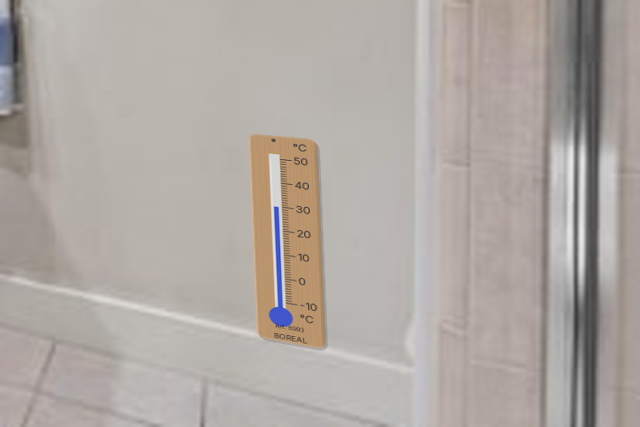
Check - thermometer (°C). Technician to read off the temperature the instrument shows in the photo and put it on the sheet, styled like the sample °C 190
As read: °C 30
